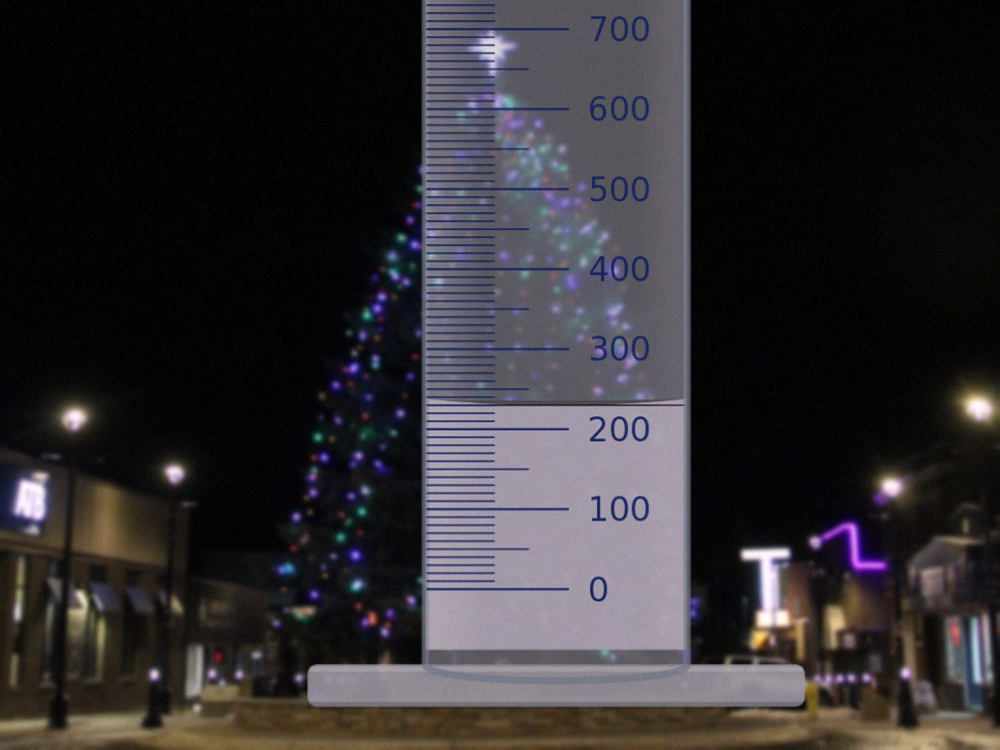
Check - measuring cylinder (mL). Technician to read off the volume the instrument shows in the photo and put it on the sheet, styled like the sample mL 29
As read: mL 230
